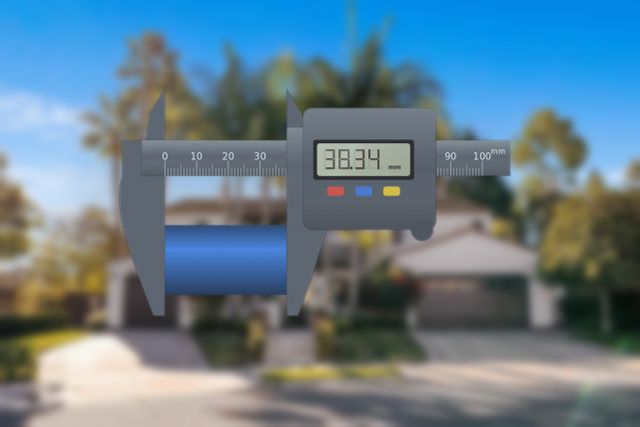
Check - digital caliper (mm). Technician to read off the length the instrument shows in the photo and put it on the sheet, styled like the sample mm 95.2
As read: mm 38.34
